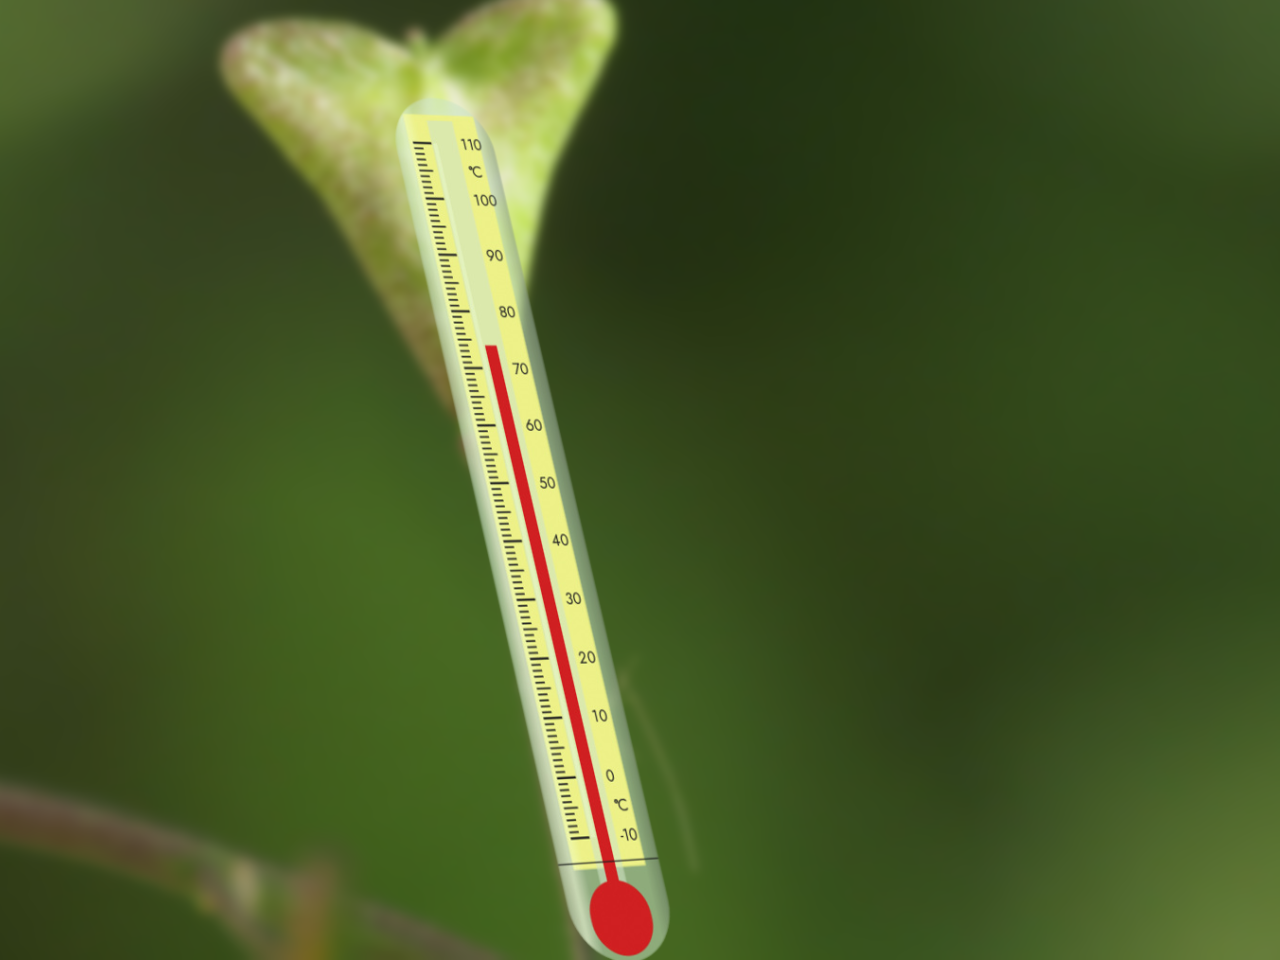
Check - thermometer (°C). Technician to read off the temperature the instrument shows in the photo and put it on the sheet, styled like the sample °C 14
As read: °C 74
